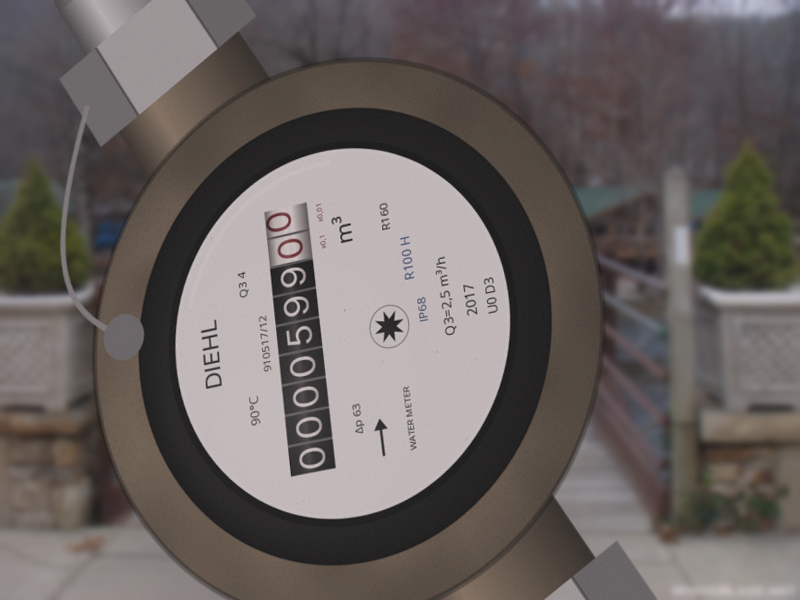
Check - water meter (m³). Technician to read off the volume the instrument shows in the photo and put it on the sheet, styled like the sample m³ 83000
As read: m³ 599.00
